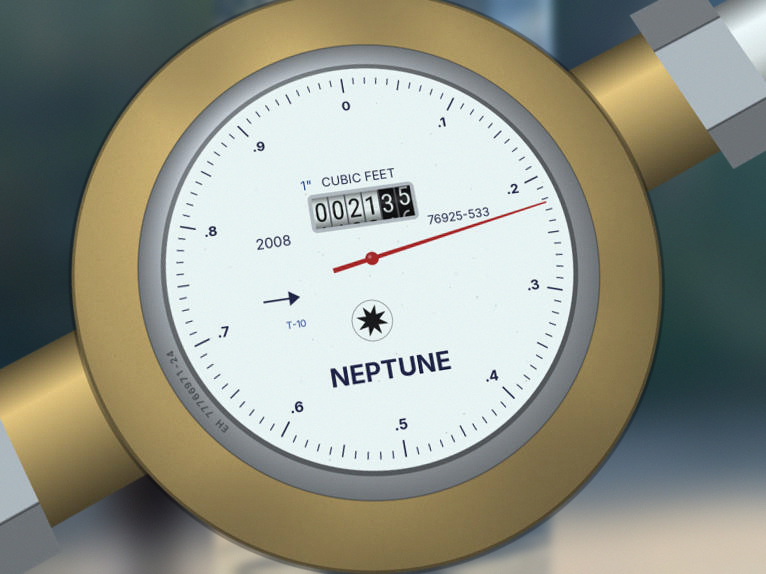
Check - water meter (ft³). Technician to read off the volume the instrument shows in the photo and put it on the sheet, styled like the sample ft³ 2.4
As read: ft³ 2135.22
